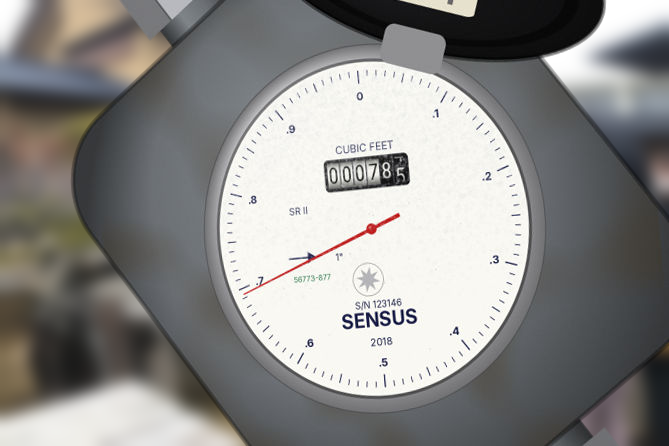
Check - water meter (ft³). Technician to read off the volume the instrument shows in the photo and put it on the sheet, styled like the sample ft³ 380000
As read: ft³ 784.69
